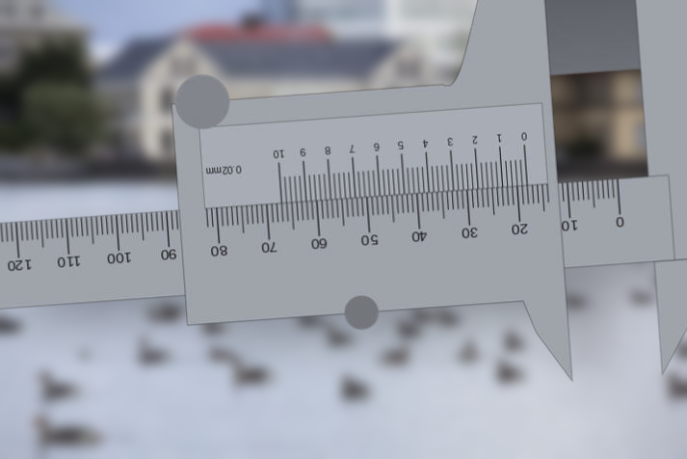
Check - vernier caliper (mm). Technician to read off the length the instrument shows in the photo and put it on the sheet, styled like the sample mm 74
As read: mm 18.0
